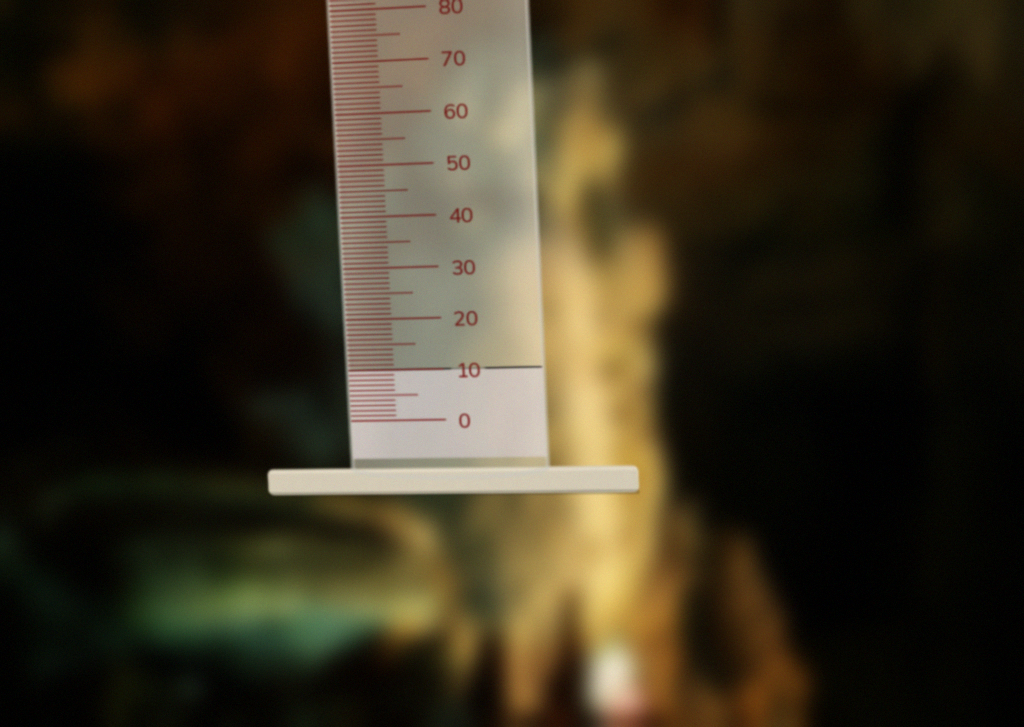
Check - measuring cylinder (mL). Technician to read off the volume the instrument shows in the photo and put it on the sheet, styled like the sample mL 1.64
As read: mL 10
